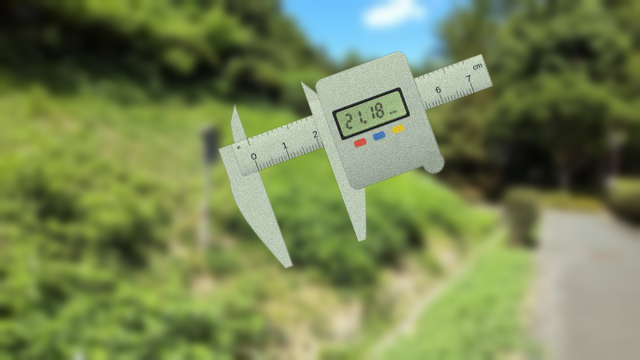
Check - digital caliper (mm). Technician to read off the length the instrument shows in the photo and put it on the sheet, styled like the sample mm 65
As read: mm 21.18
